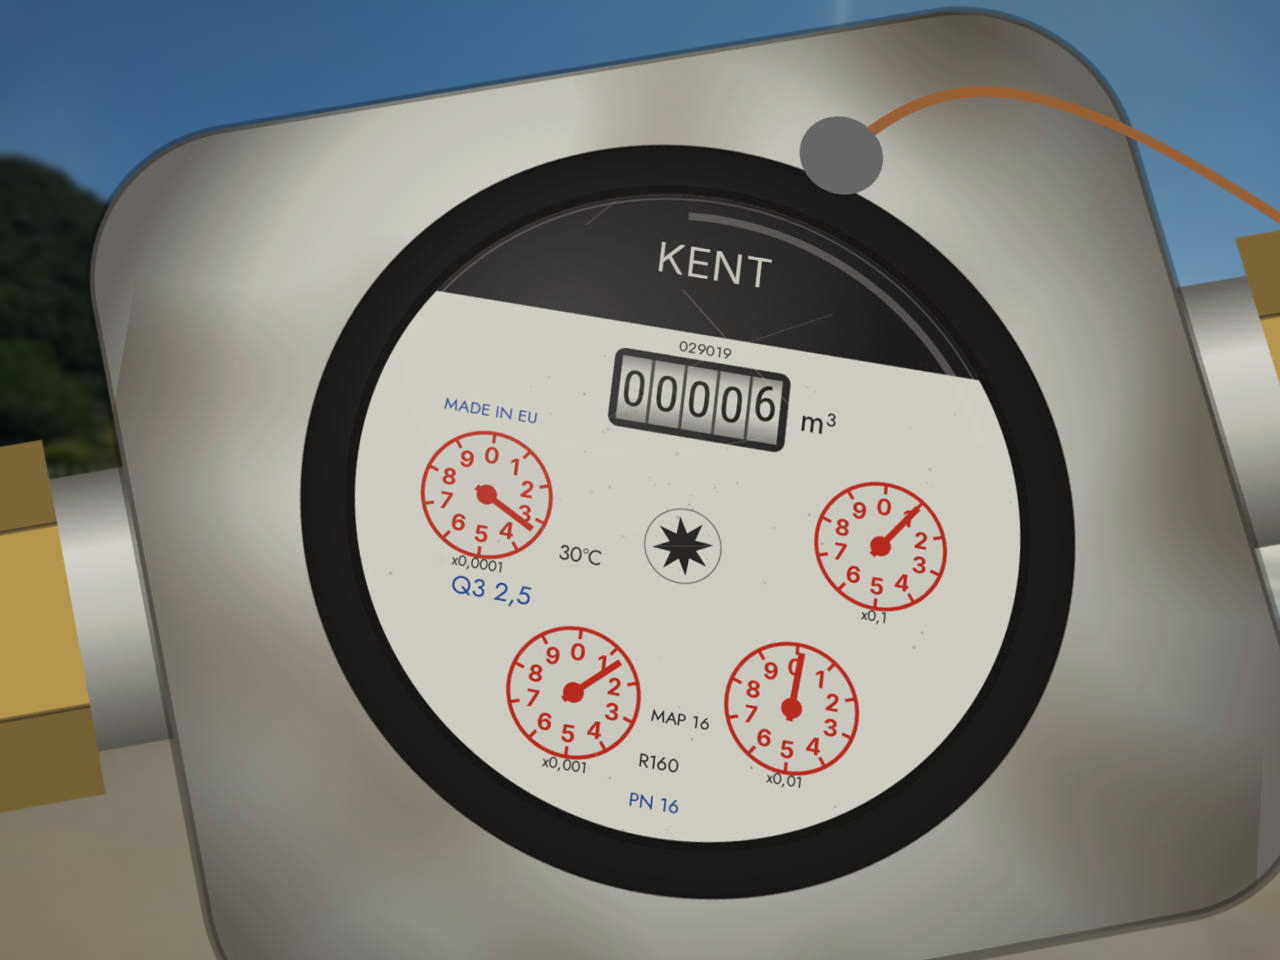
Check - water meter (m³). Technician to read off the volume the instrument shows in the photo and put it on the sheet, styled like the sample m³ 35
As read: m³ 6.1013
